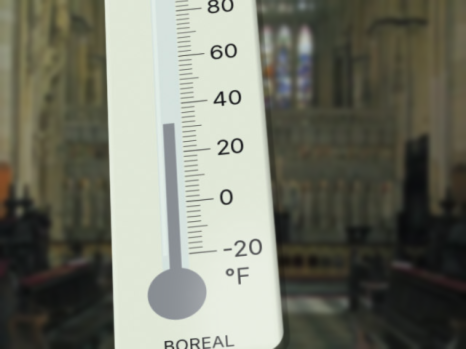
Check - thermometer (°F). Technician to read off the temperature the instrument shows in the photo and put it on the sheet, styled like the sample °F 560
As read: °F 32
